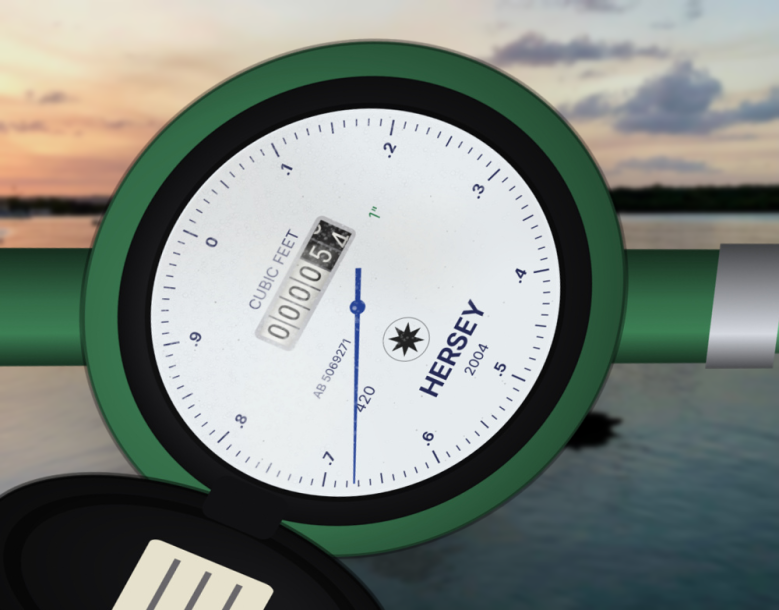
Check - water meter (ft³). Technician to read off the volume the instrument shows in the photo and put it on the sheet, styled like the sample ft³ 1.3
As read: ft³ 53.67
